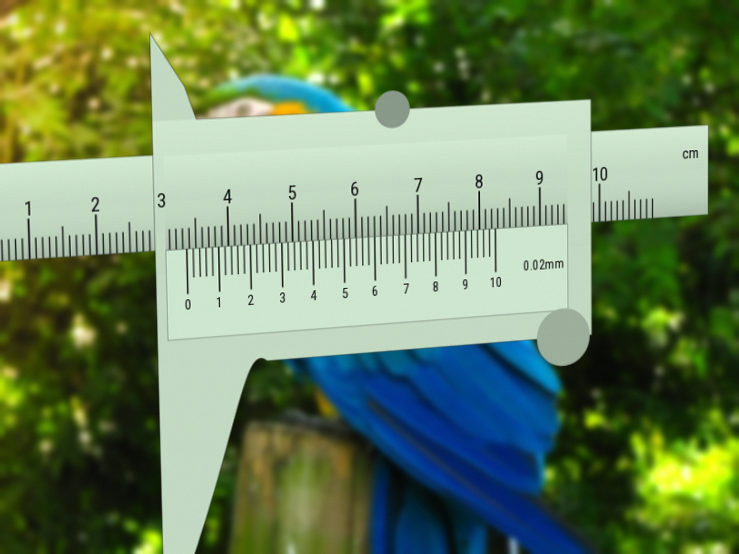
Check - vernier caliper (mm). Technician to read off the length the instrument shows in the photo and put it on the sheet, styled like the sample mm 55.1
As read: mm 33.6
